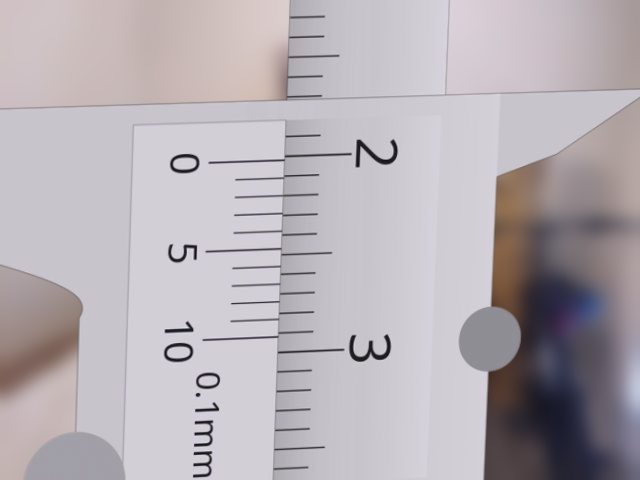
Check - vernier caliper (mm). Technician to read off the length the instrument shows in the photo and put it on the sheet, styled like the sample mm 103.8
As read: mm 20.2
